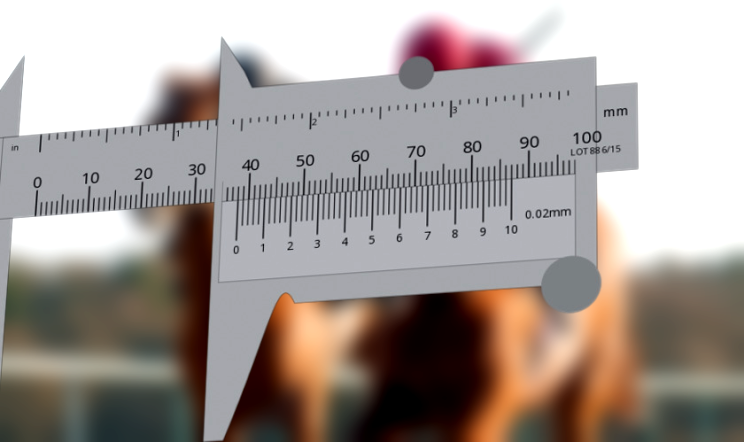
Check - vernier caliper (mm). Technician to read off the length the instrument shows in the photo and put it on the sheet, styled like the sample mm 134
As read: mm 38.0
